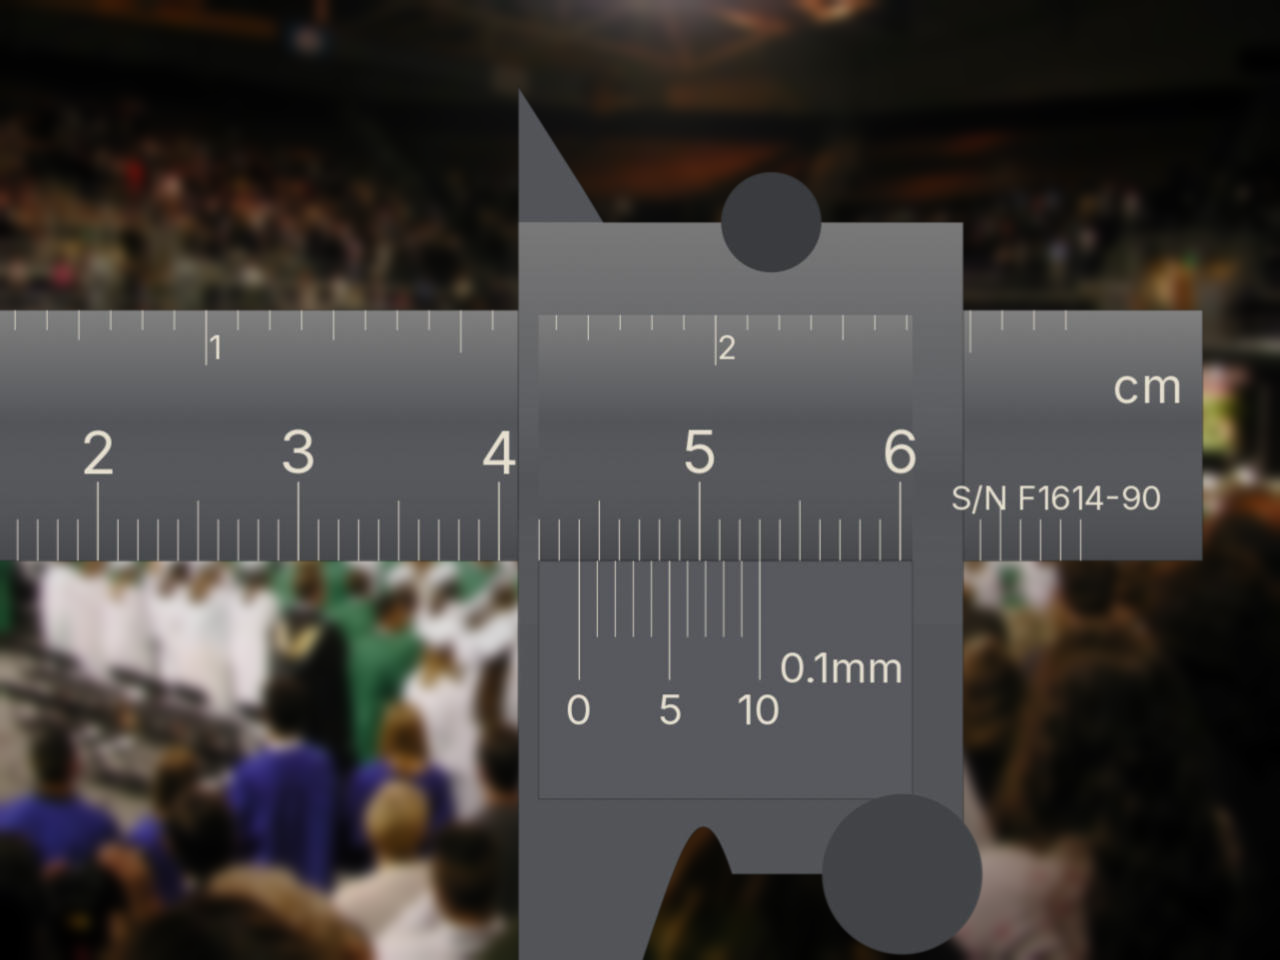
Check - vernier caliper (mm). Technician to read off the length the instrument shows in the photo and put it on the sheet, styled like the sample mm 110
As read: mm 44.0
